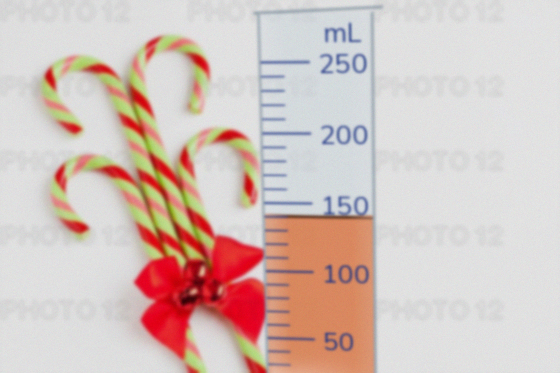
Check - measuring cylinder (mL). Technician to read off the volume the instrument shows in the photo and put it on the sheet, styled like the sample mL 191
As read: mL 140
